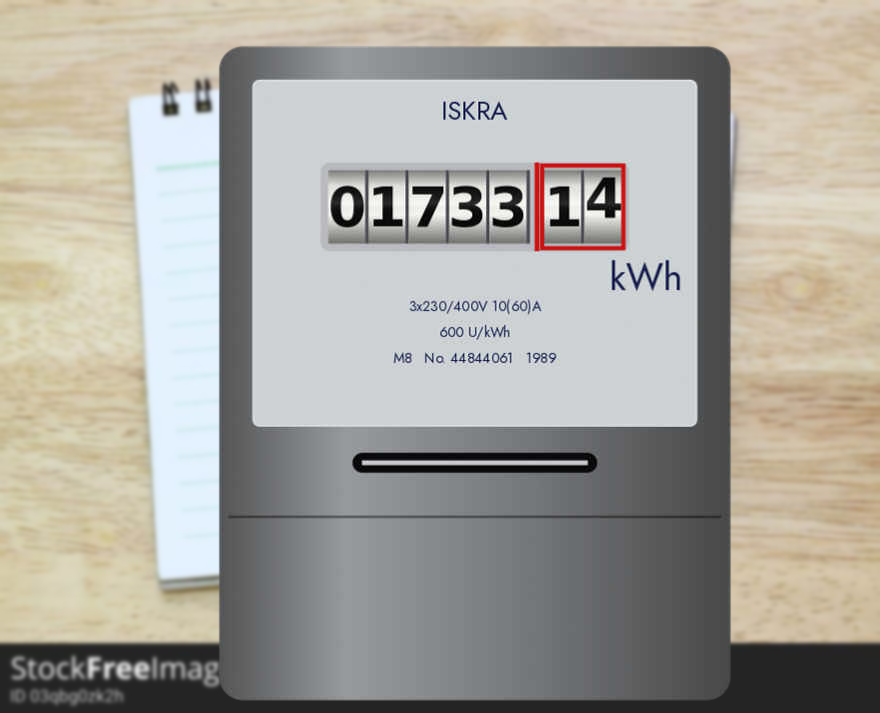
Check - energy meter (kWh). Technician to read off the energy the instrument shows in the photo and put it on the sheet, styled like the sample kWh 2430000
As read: kWh 1733.14
